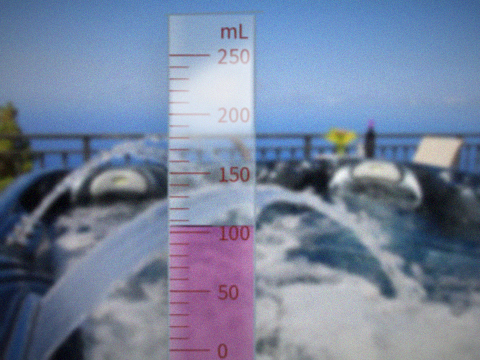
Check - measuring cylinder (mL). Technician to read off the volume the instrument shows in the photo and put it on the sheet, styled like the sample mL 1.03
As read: mL 105
